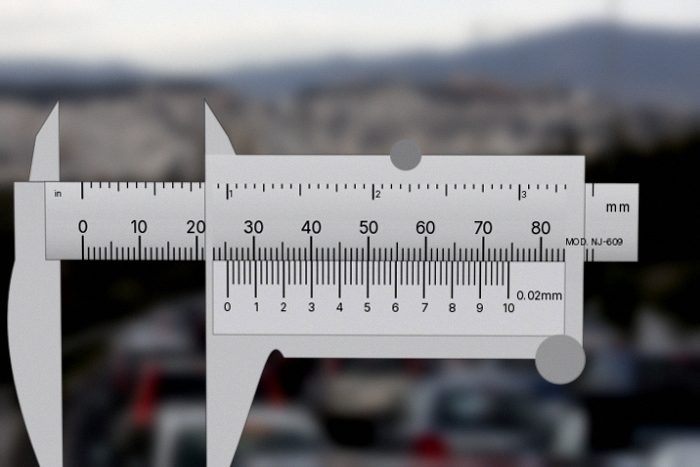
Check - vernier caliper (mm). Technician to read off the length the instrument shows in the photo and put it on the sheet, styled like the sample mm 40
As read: mm 25.4
